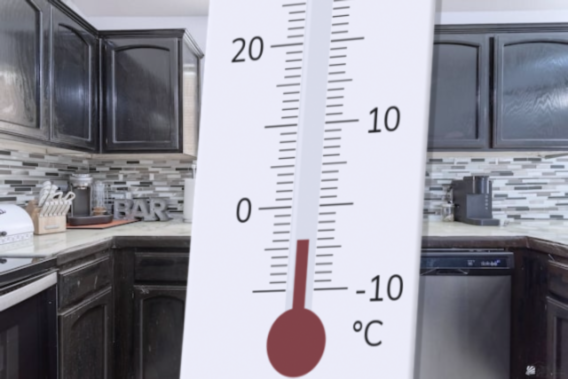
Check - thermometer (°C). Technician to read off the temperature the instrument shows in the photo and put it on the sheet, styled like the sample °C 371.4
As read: °C -4
